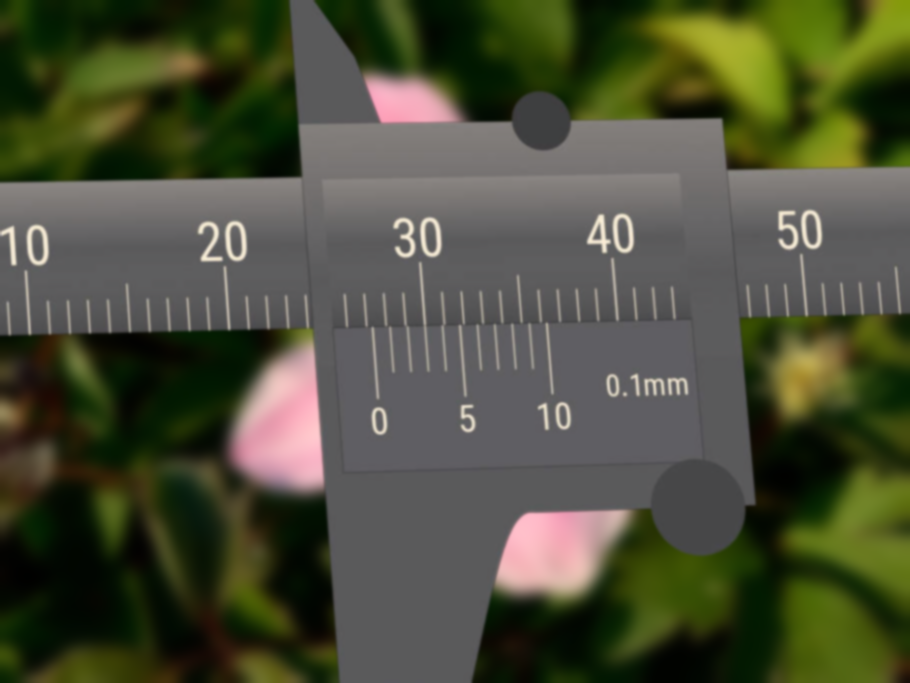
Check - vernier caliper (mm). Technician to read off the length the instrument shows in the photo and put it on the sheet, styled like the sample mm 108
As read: mm 27.3
